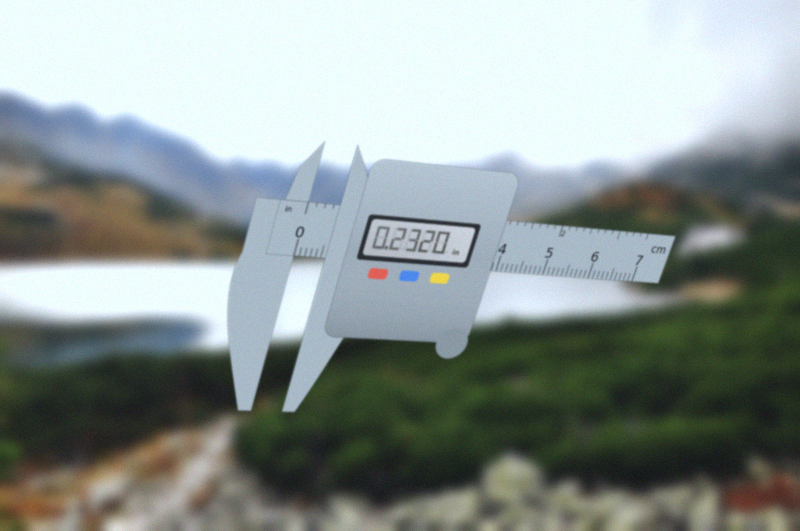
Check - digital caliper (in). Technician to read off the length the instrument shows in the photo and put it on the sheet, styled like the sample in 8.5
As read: in 0.2320
